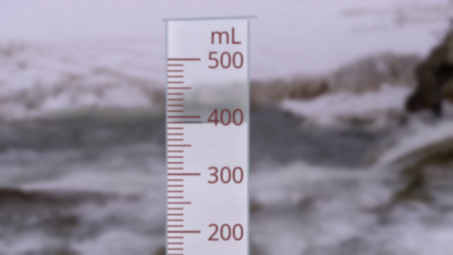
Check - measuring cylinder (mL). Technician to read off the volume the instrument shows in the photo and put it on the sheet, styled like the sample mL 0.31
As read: mL 390
